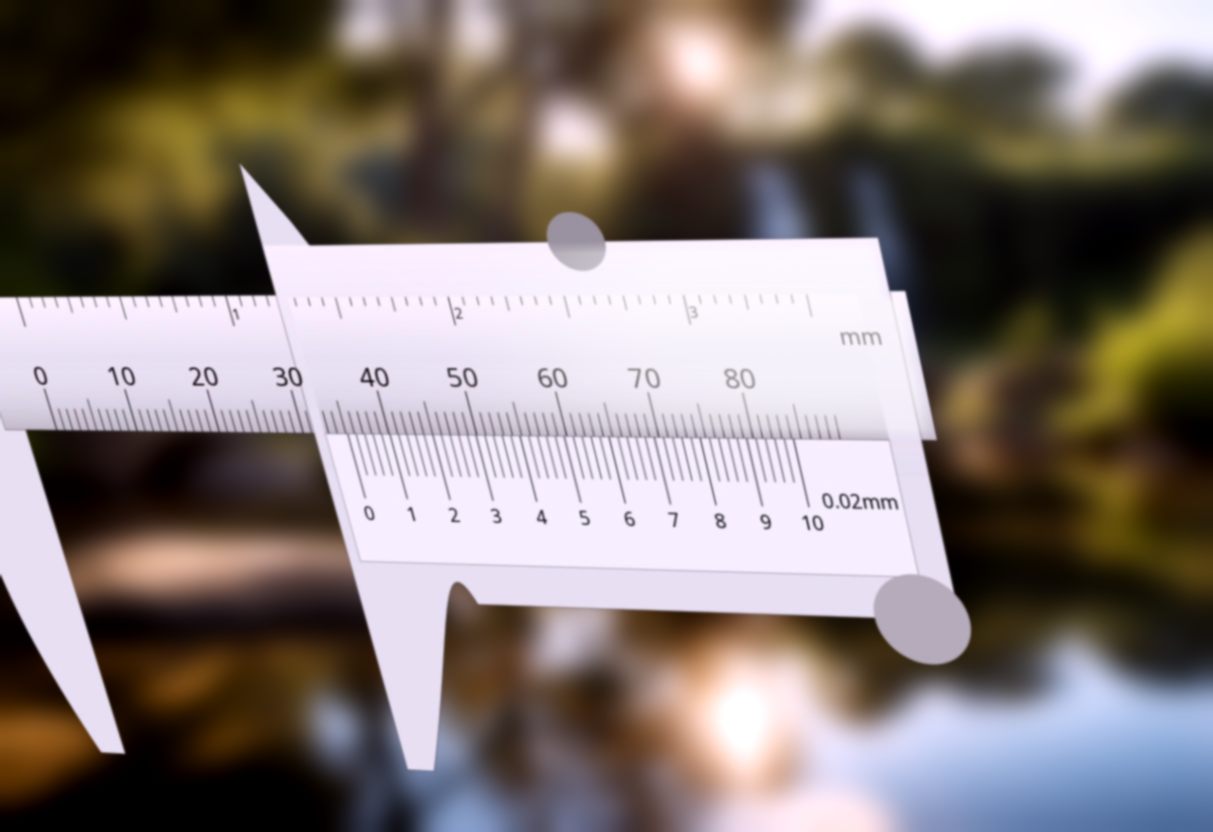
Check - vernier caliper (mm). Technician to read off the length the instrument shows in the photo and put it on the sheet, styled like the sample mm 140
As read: mm 35.2
